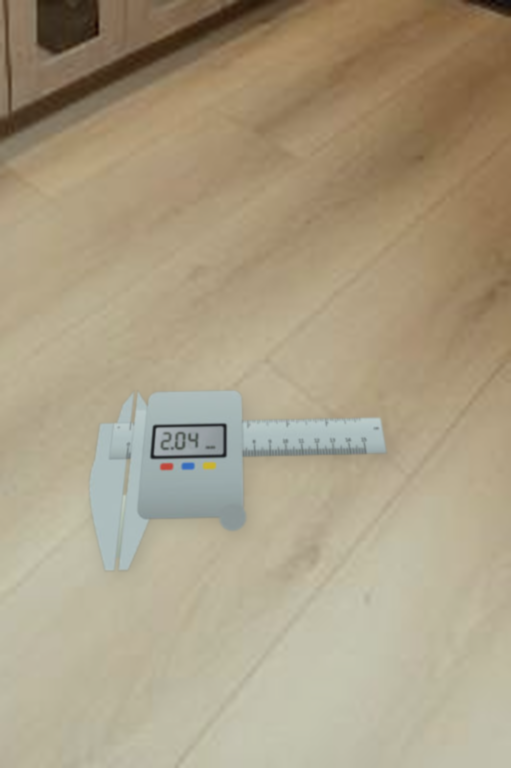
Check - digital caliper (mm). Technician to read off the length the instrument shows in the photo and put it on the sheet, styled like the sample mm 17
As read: mm 2.04
